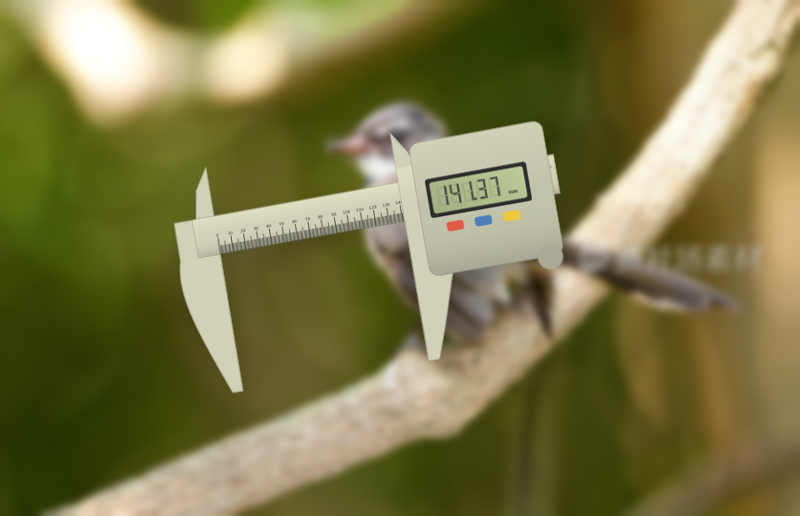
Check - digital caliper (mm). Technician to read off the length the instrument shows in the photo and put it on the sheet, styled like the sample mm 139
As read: mm 141.37
